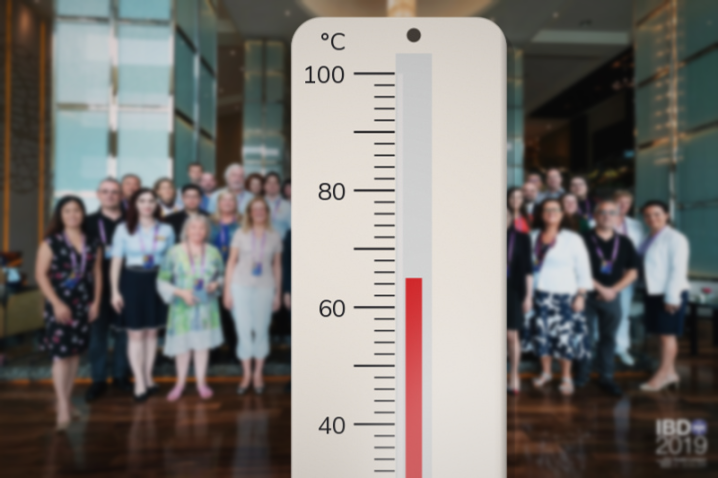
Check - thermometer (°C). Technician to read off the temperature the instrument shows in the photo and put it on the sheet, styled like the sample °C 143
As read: °C 65
